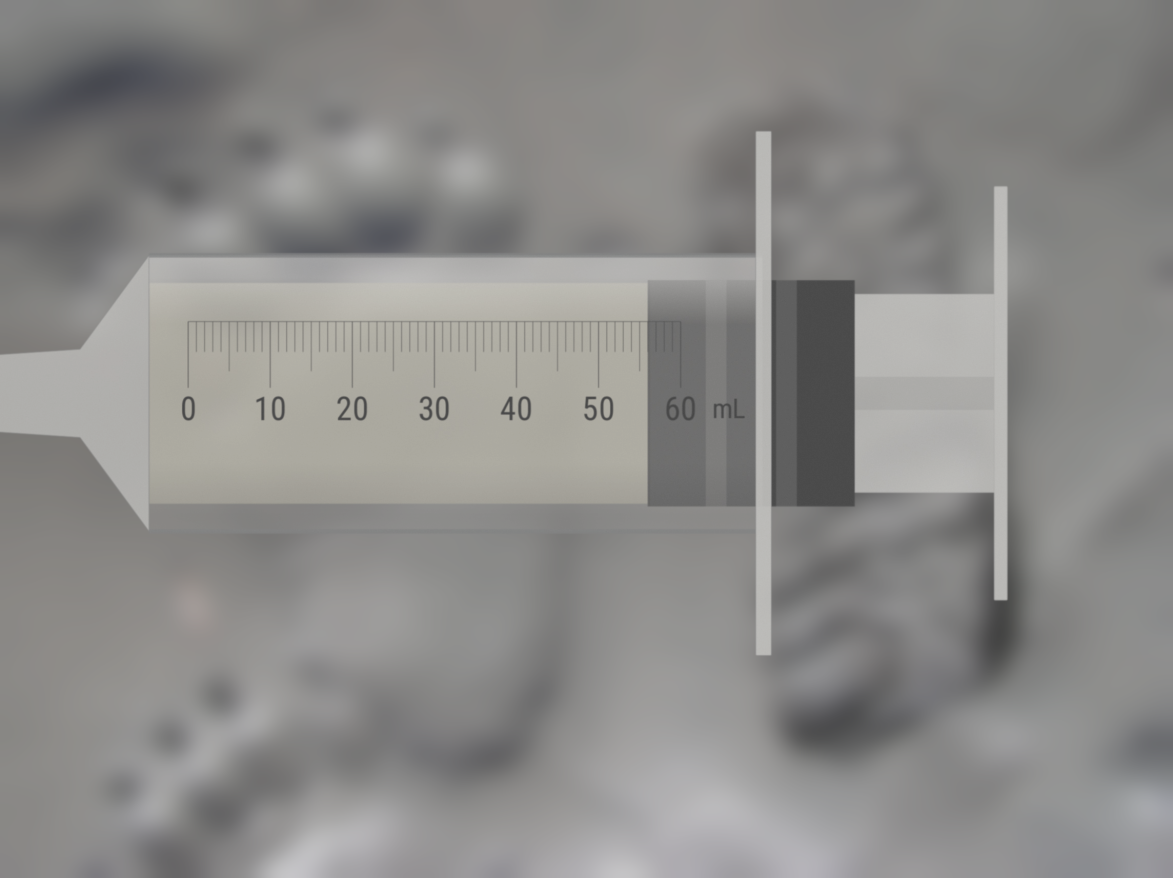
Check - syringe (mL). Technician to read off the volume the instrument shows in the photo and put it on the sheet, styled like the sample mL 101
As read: mL 56
